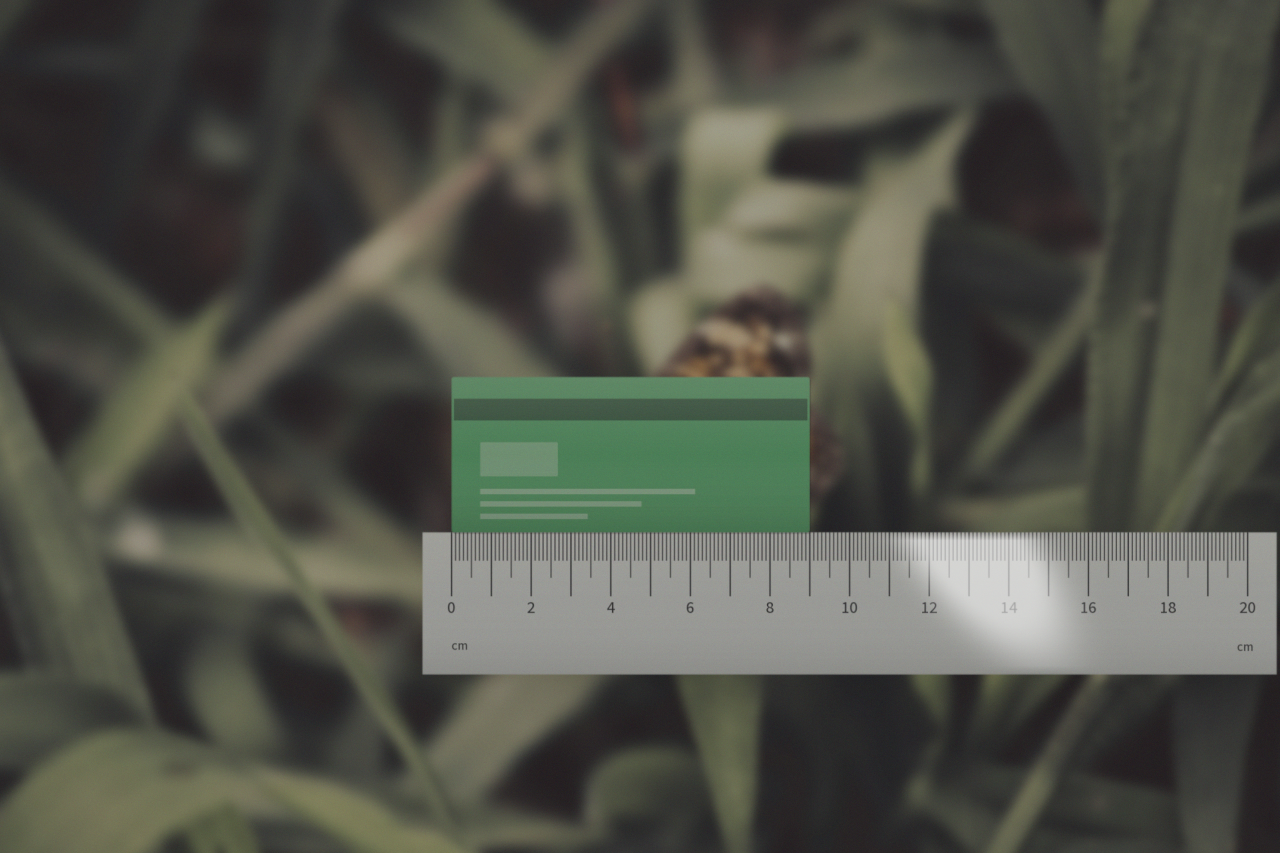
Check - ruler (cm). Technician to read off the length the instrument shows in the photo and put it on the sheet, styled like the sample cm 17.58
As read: cm 9
